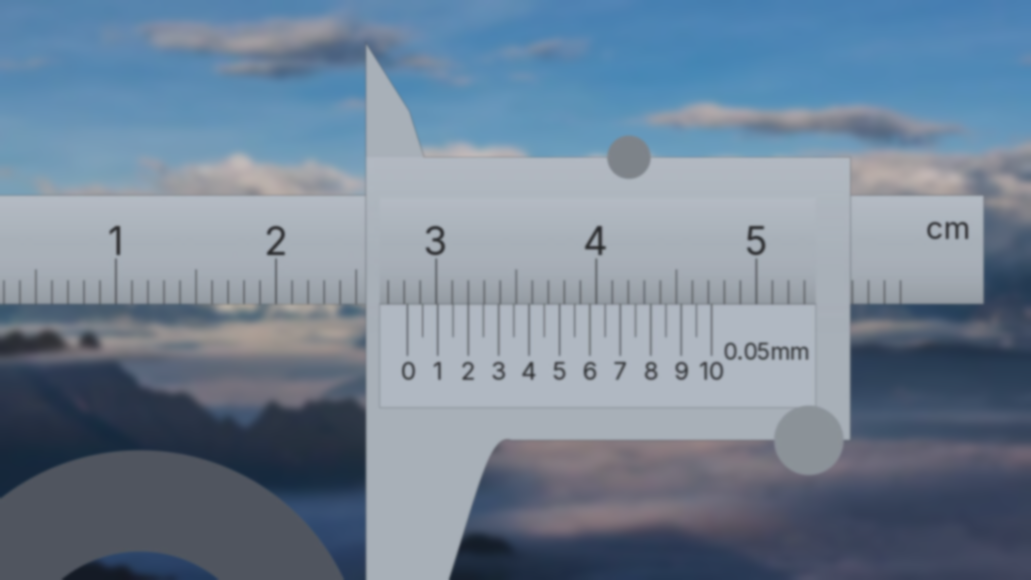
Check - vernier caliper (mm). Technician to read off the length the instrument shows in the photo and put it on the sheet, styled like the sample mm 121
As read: mm 28.2
